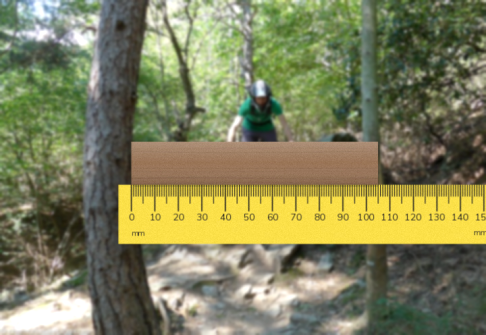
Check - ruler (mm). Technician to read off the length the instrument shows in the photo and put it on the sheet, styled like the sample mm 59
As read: mm 105
